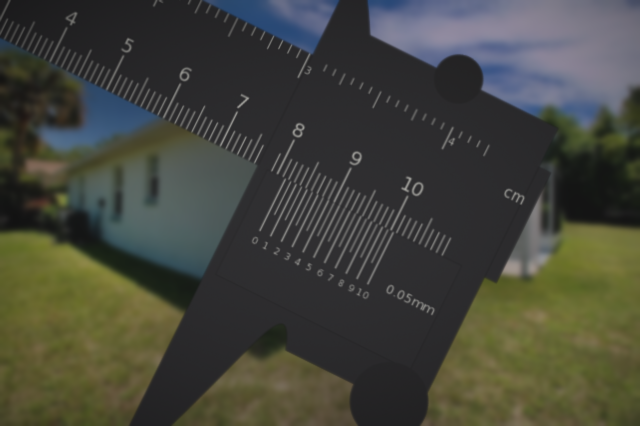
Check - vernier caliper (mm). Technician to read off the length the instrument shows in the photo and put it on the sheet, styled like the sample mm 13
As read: mm 81.5
